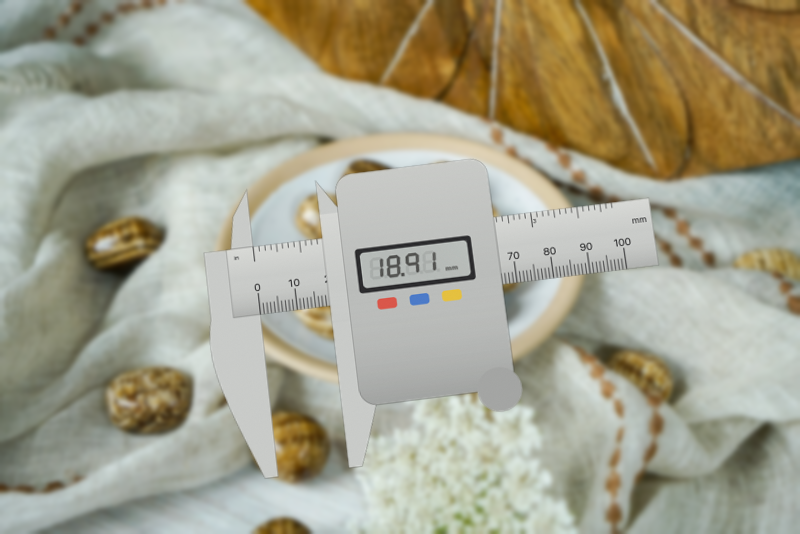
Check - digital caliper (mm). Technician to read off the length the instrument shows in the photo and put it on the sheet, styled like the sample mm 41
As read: mm 18.91
